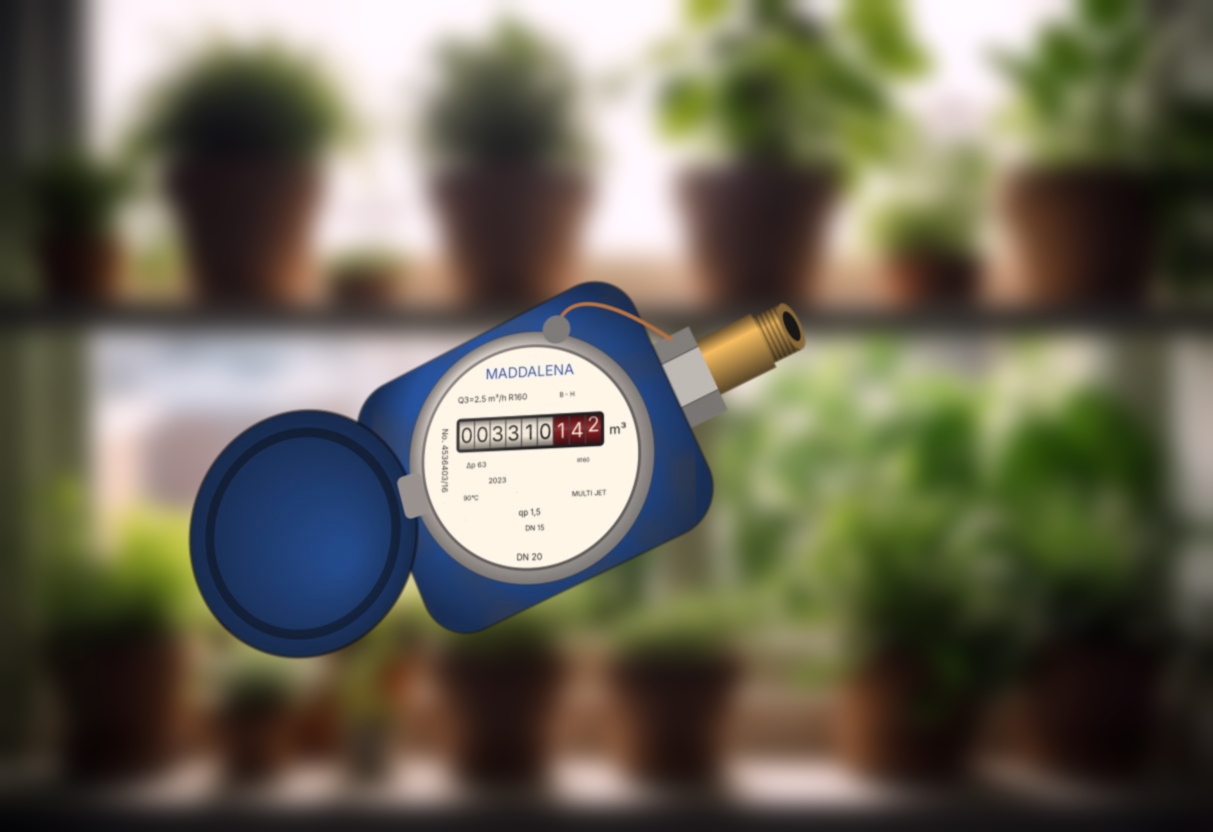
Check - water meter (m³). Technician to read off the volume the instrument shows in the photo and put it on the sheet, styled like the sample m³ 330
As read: m³ 3310.142
